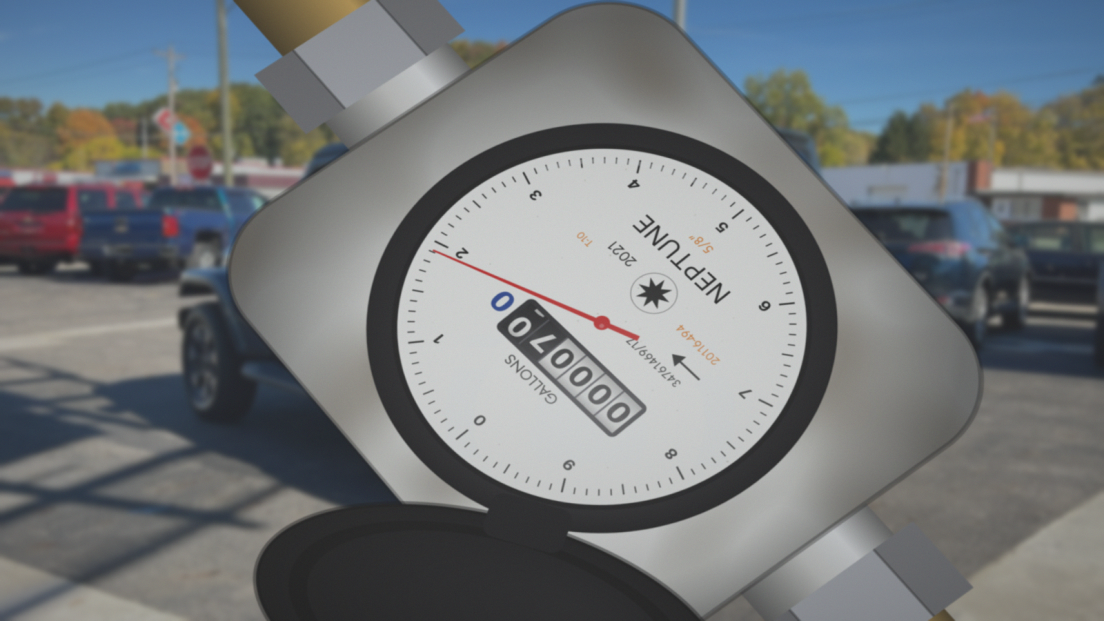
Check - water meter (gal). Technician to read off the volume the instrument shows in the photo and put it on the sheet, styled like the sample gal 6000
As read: gal 701.9
